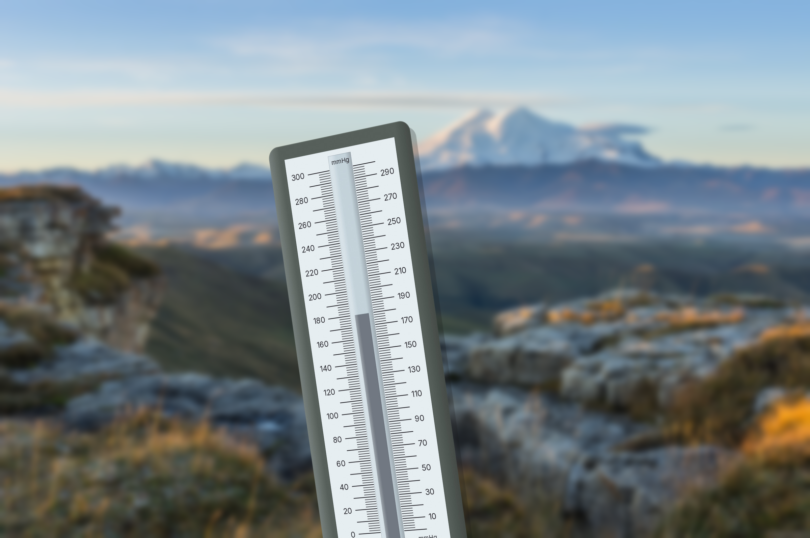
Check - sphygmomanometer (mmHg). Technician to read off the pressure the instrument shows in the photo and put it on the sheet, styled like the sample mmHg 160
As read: mmHg 180
